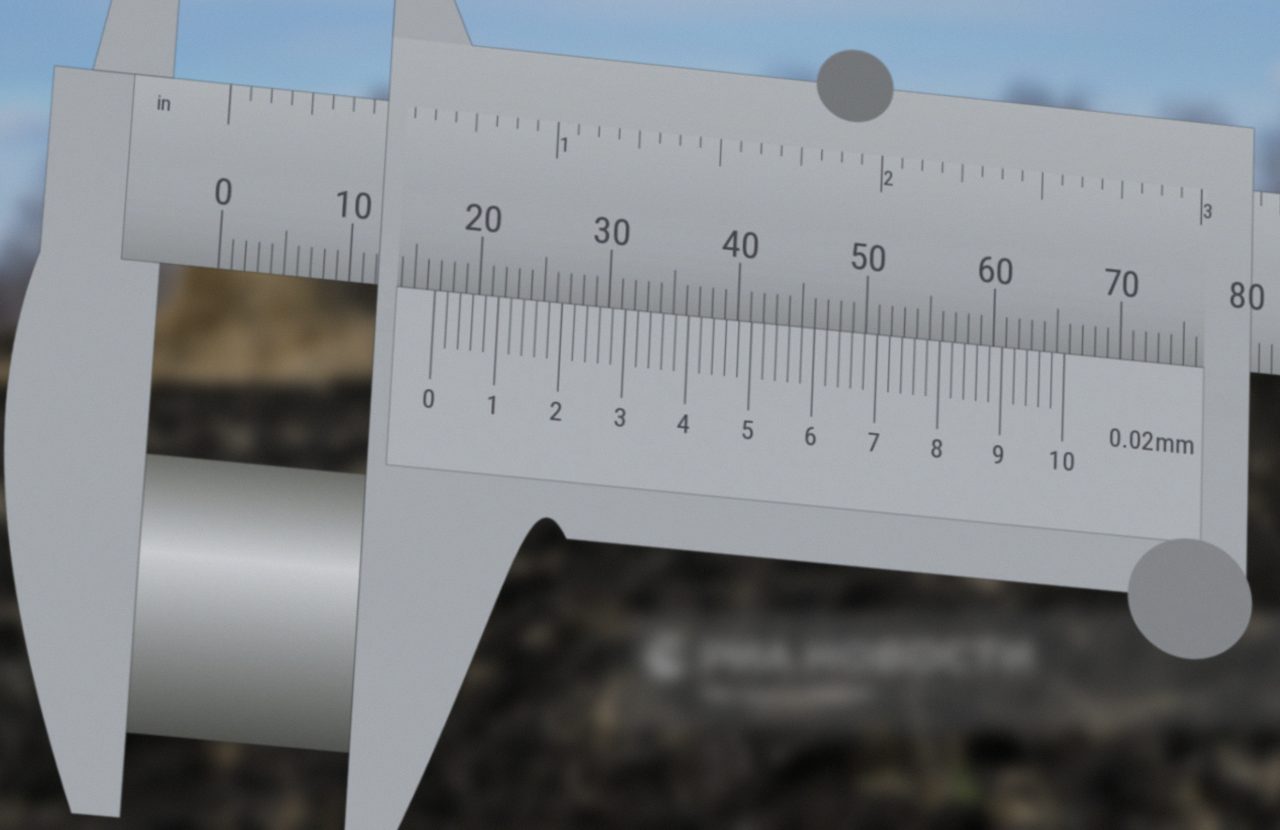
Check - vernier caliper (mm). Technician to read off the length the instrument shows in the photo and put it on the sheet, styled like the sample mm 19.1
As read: mm 16.6
